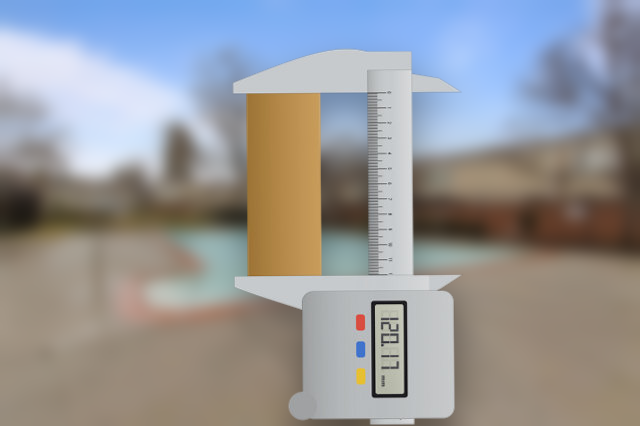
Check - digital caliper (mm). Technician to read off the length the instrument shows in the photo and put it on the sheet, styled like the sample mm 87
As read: mm 120.17
